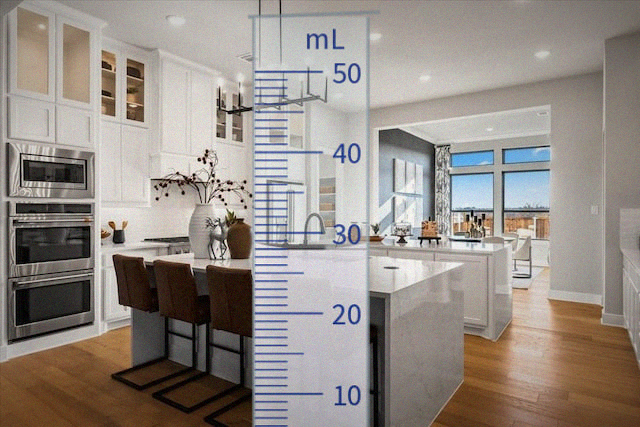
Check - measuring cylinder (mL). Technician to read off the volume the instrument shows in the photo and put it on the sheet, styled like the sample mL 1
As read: mL 28
